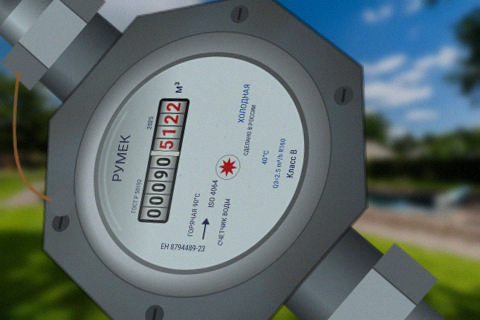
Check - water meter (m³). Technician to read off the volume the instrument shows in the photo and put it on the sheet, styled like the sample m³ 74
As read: m³ 90.5122
